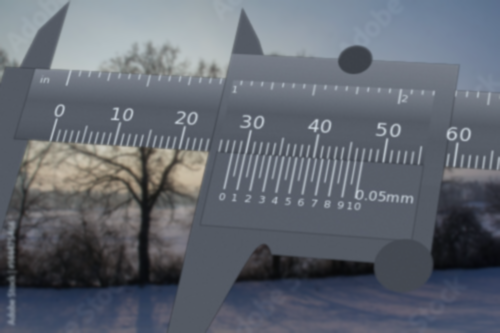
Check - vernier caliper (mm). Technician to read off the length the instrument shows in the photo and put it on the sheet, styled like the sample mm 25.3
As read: mm 28.0
